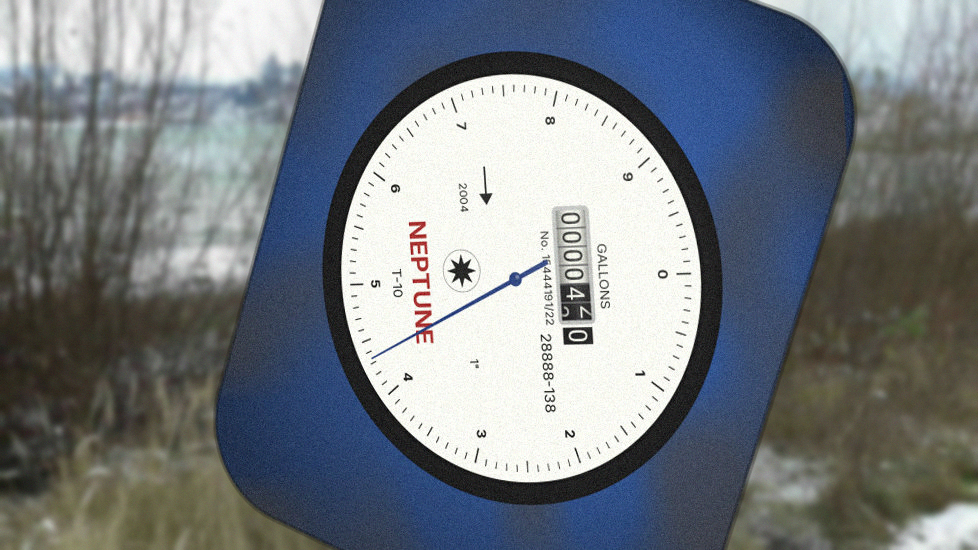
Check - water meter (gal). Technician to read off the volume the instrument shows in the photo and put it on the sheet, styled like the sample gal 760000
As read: gal 424.3
